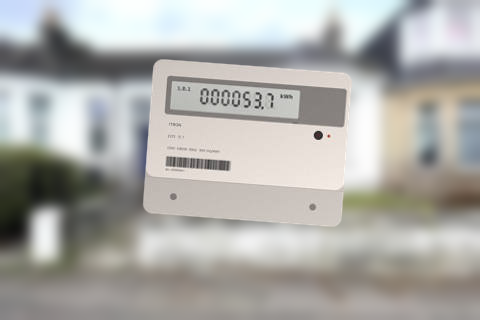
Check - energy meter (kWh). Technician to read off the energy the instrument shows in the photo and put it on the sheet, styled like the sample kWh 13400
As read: kWh 53.7
